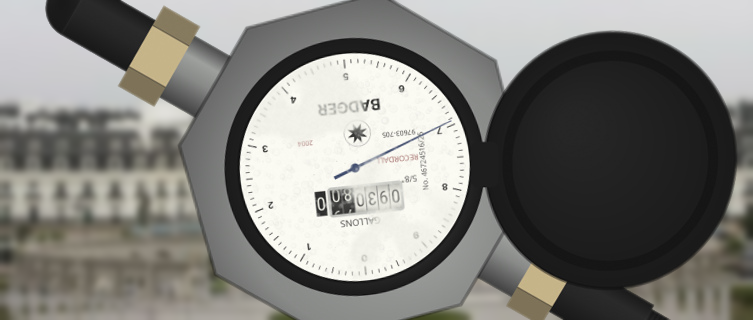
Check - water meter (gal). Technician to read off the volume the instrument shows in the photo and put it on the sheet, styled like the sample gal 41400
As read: gal 930796.9
